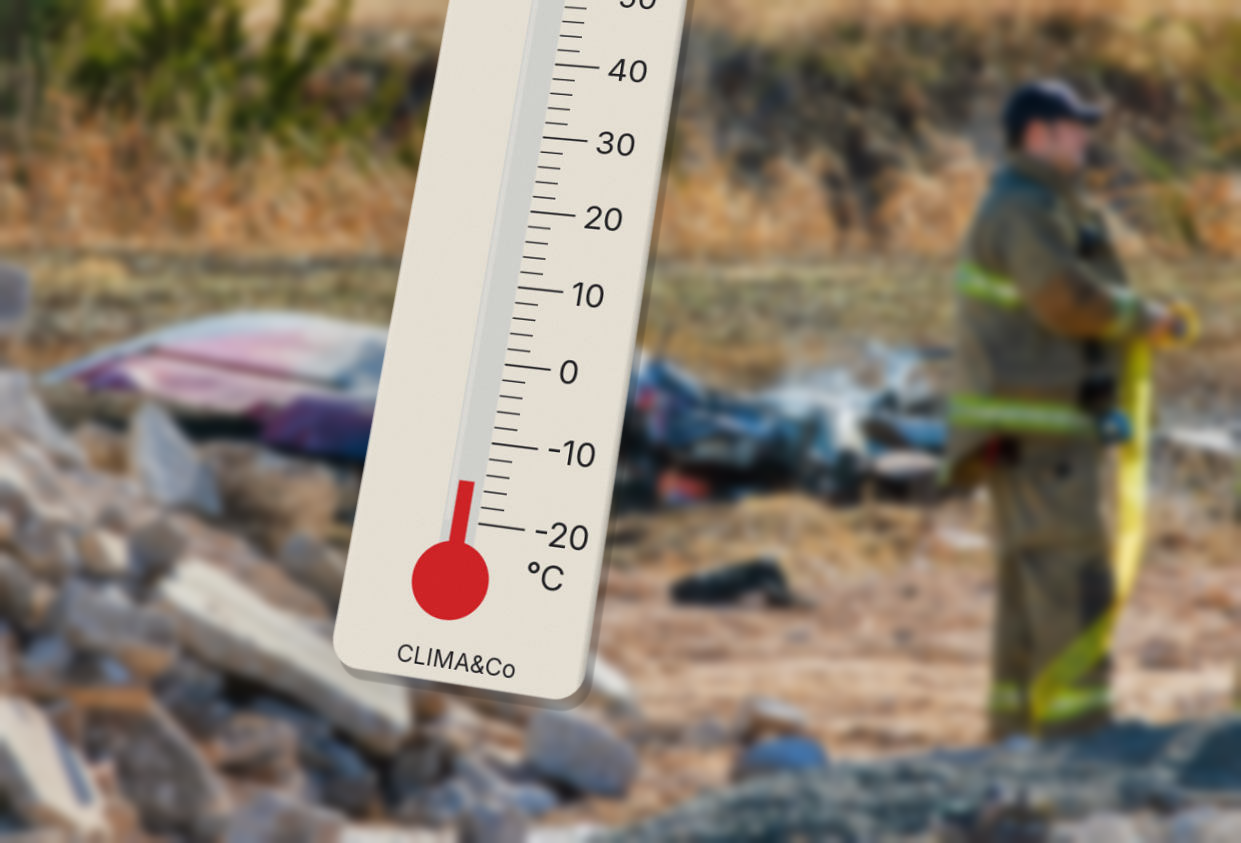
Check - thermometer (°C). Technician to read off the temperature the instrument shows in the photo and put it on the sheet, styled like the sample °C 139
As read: °C -15
